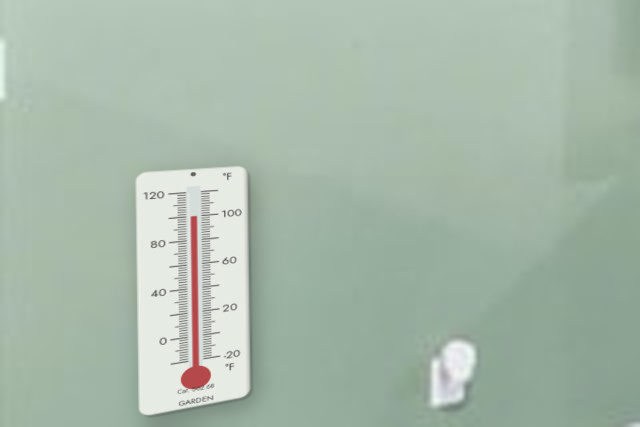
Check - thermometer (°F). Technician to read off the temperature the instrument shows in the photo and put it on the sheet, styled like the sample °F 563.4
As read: °F 100
